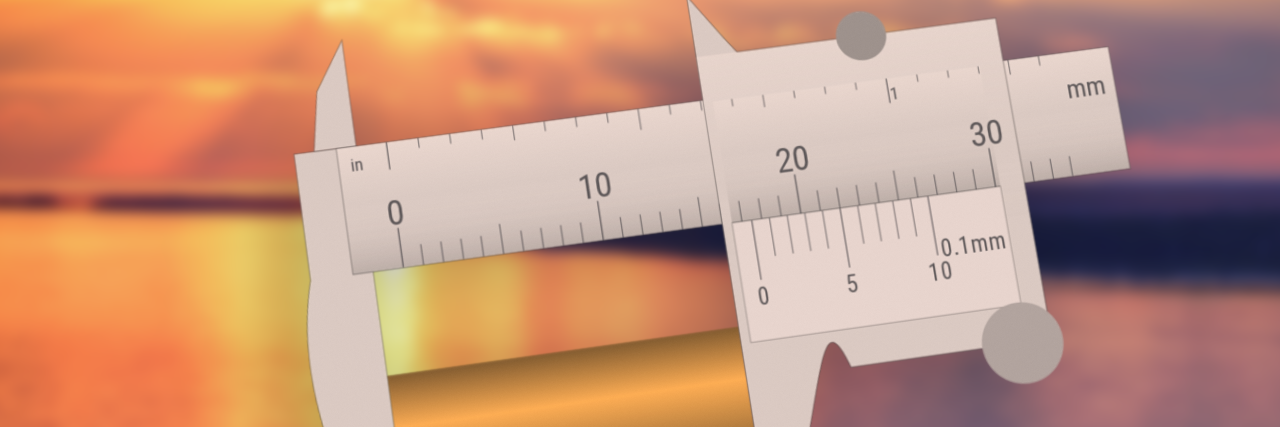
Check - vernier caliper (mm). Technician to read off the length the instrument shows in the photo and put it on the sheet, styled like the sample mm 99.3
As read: mm 17.5
